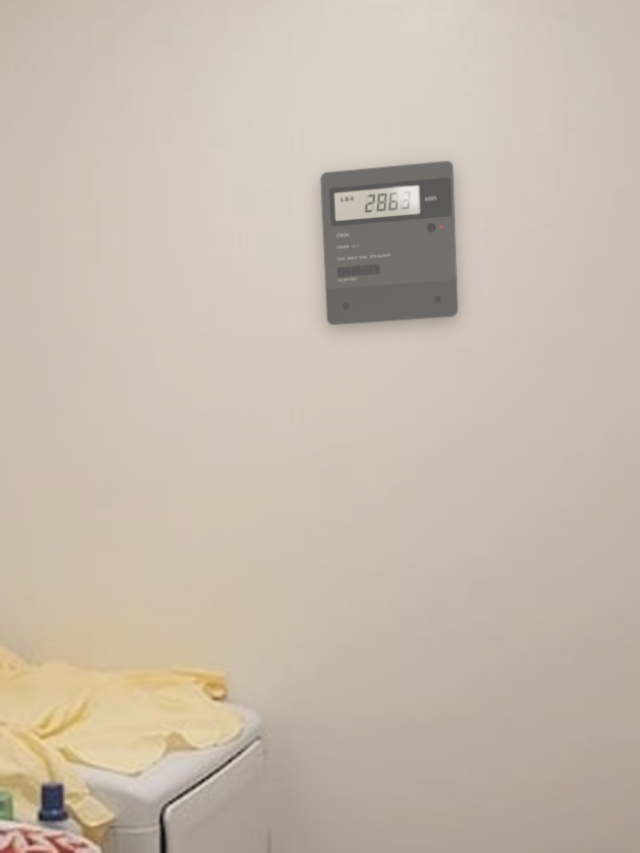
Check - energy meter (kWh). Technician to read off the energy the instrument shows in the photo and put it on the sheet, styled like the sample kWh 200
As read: kWh 2863
